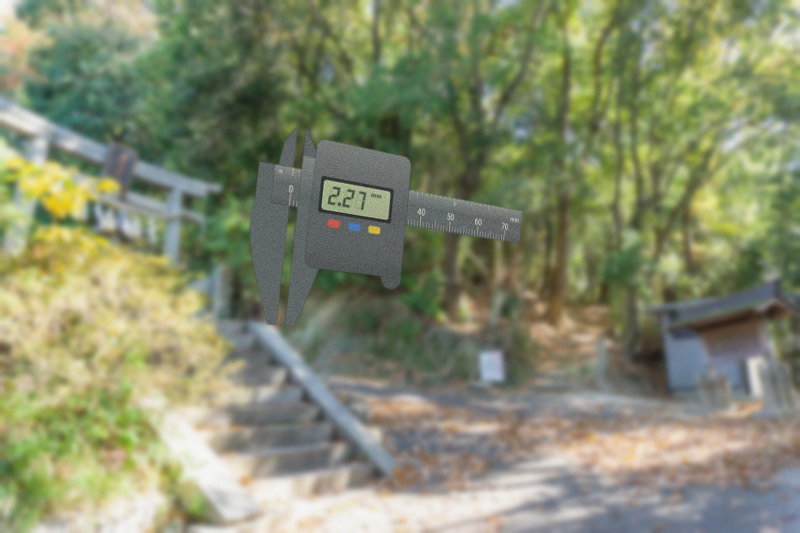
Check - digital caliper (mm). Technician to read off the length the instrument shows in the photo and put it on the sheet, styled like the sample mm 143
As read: mm 2.27
